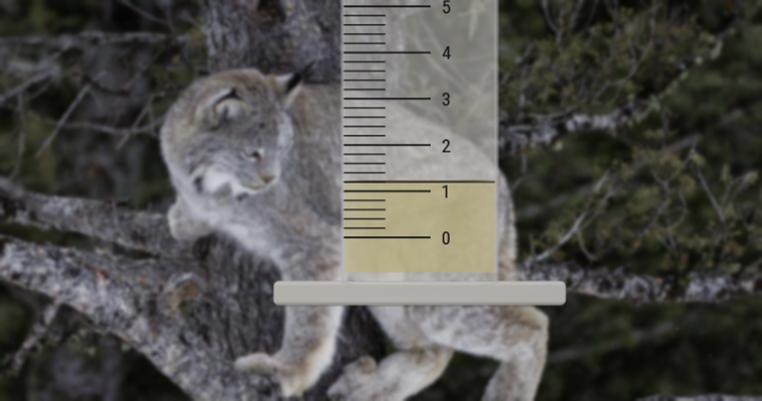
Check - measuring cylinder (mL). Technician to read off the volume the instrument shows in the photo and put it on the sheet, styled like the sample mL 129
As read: mL 1.2
